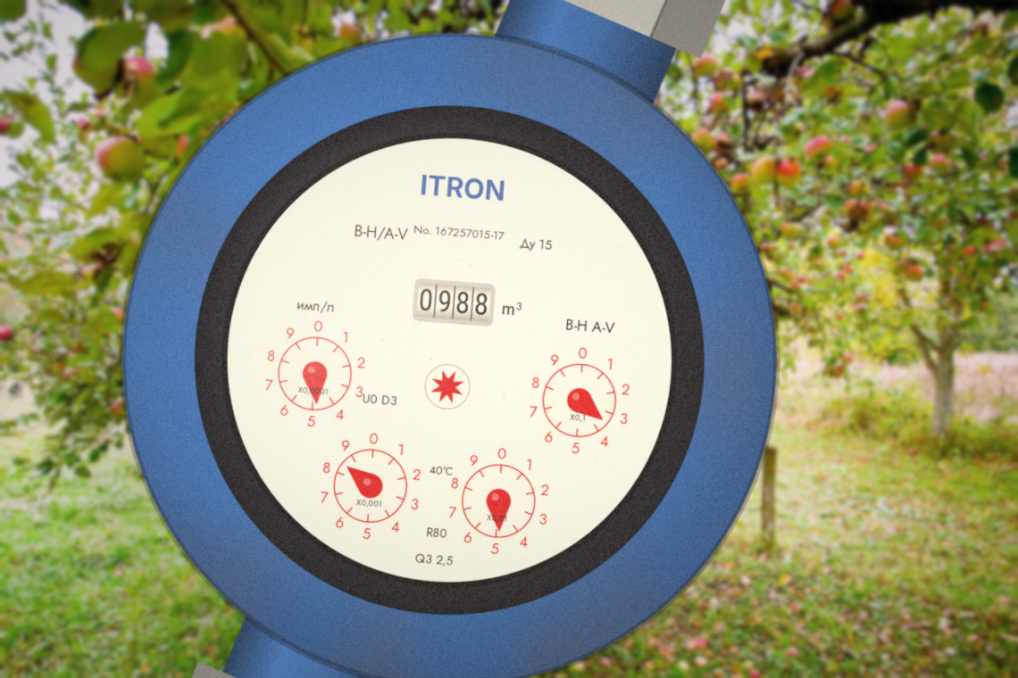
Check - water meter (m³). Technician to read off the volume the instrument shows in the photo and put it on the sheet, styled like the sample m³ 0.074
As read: m³ 988.3484
